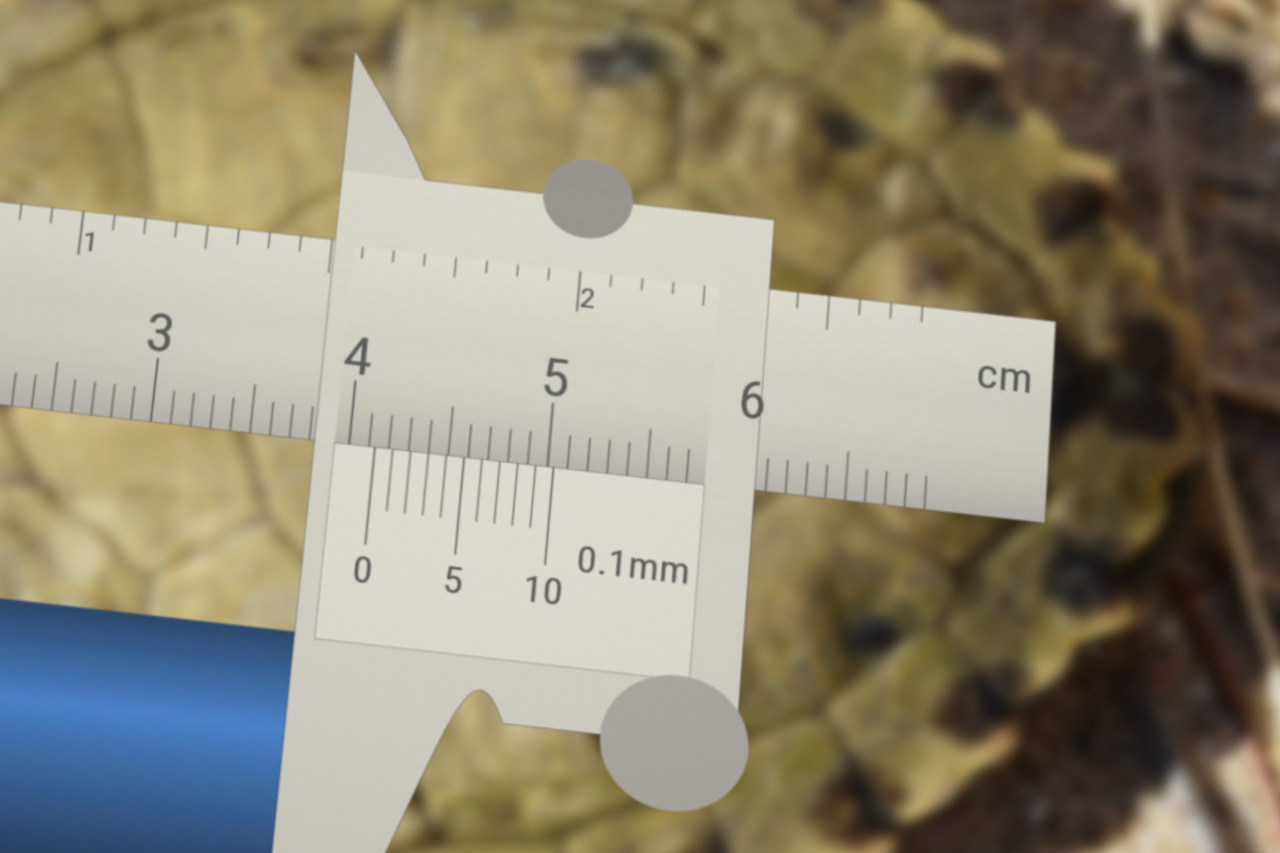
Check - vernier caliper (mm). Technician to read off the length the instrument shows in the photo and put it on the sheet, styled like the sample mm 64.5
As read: mm 41.3
